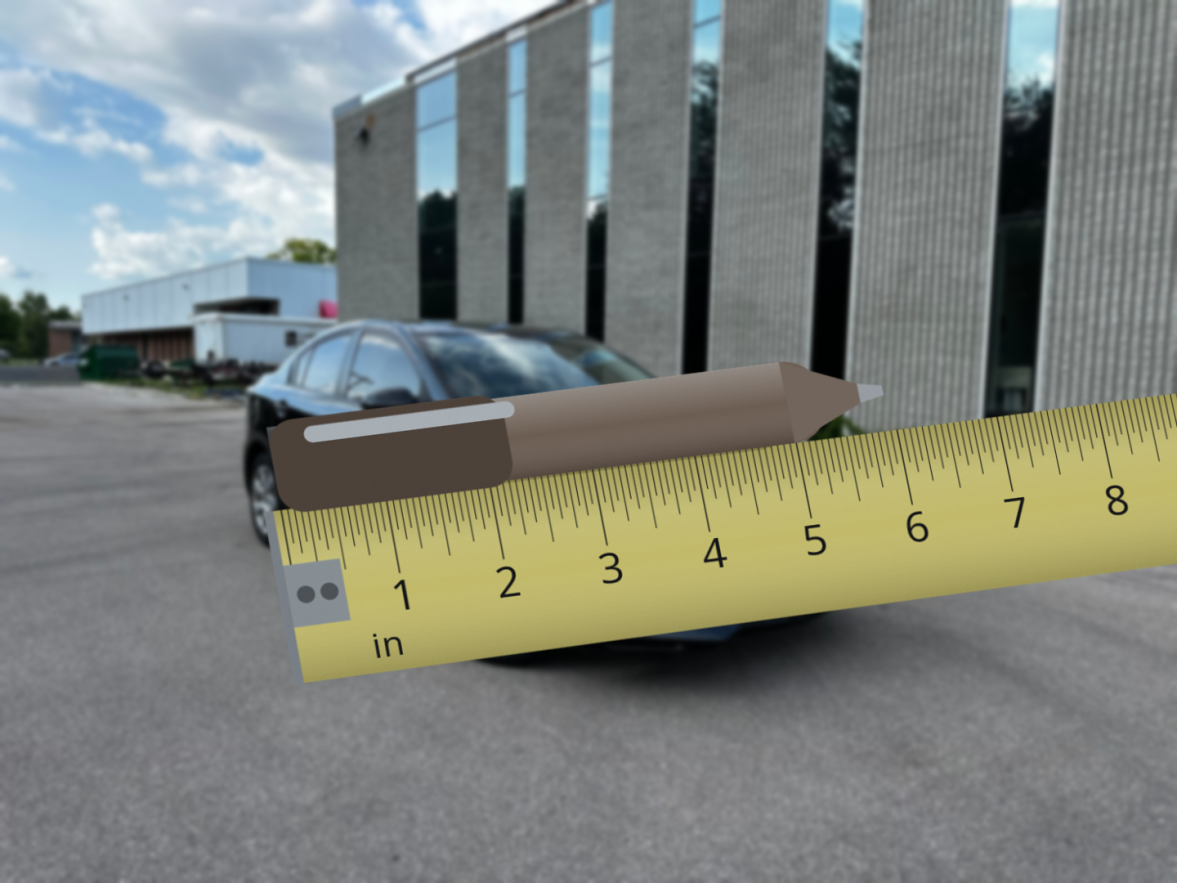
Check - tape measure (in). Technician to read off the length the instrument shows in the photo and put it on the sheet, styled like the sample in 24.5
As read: in 5.9375
